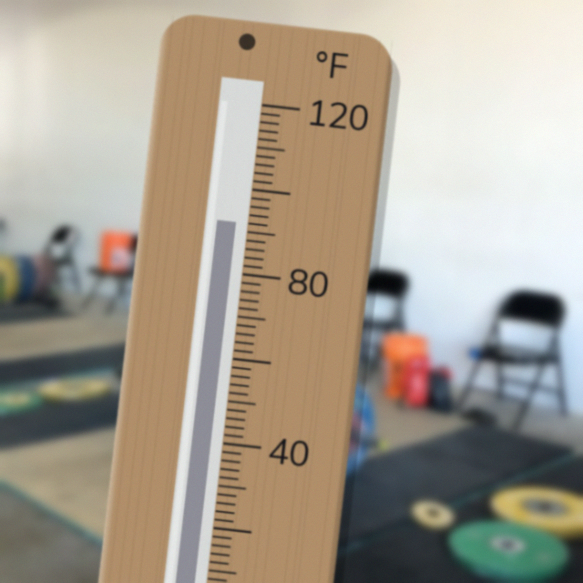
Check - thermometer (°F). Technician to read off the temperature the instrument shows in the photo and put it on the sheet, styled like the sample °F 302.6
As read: °F 92
